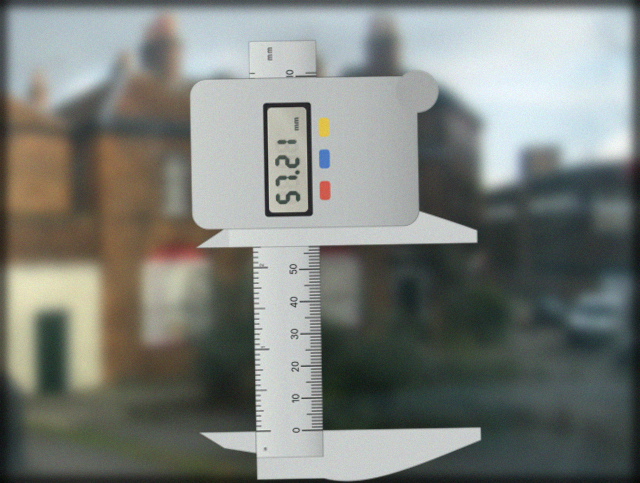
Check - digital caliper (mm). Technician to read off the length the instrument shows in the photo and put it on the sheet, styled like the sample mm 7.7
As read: mm 57.21
